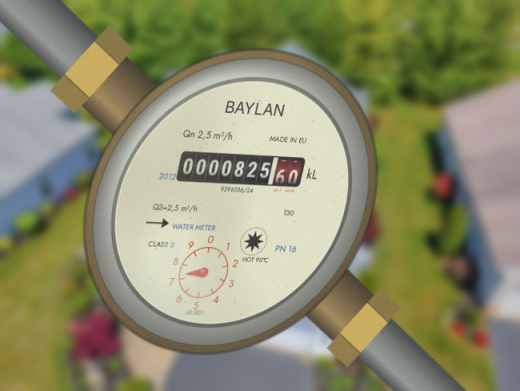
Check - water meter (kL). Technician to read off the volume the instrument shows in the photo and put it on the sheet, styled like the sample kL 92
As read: kL 825.597
